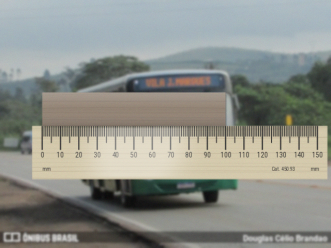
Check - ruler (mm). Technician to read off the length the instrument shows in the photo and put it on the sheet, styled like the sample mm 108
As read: mm 100
